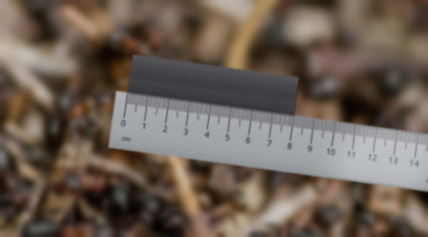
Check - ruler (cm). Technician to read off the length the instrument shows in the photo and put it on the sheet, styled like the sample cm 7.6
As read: cm 8
